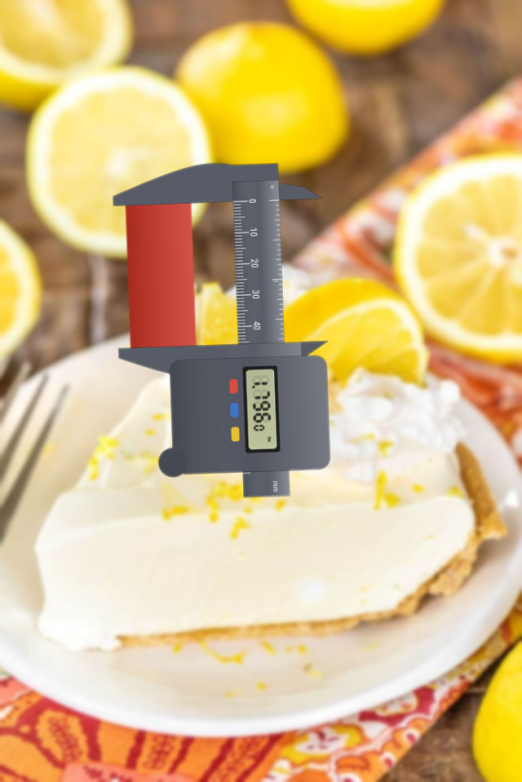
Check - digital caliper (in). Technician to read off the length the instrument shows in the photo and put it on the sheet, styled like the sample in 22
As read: in 1.7960
